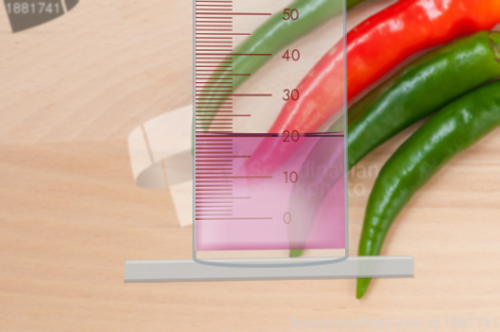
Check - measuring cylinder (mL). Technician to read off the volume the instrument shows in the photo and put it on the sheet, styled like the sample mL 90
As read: mL 20
